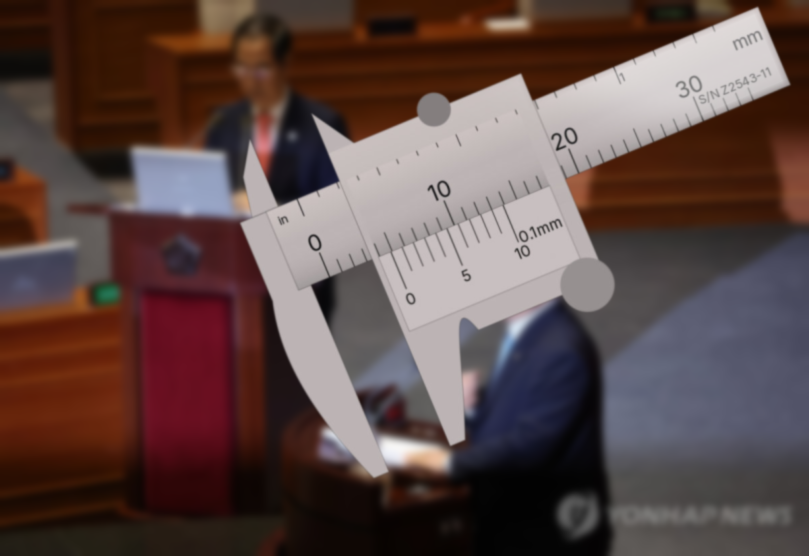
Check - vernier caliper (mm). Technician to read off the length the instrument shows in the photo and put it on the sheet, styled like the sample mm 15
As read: mm 4.9
